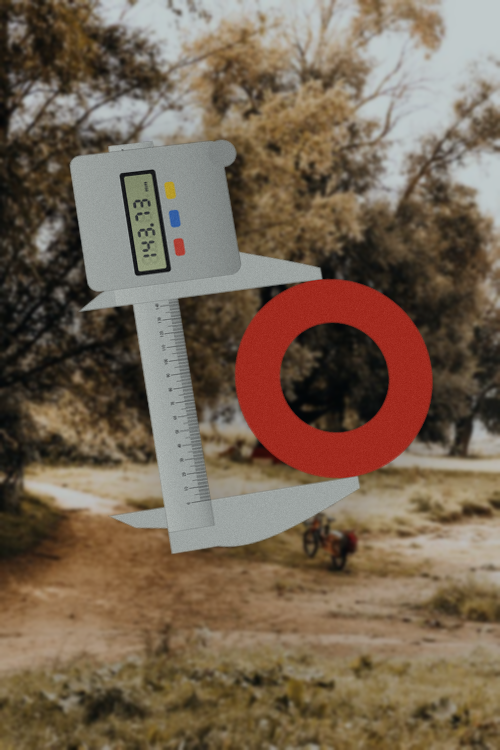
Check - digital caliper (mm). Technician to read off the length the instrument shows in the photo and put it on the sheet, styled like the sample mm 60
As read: mm 143.73
